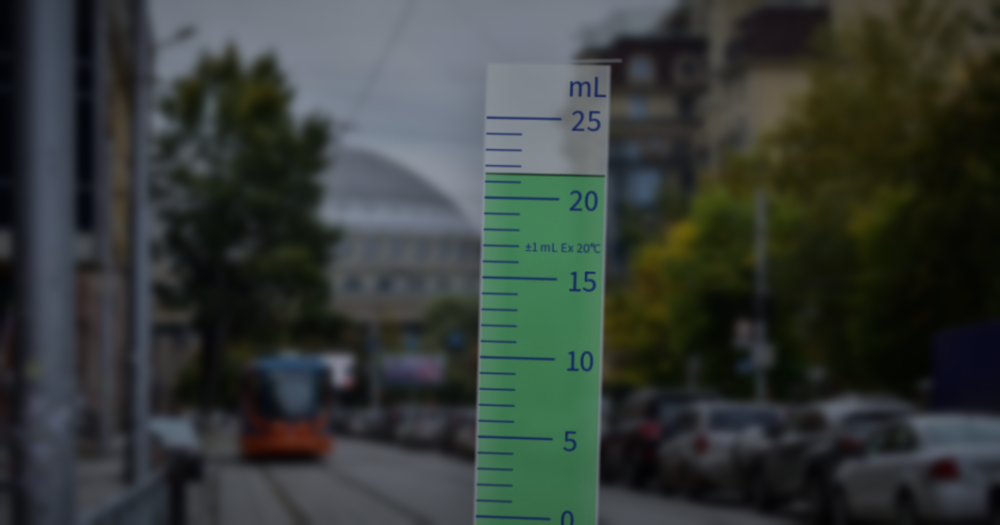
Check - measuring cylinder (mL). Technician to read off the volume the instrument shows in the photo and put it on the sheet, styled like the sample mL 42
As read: mL 21.5
